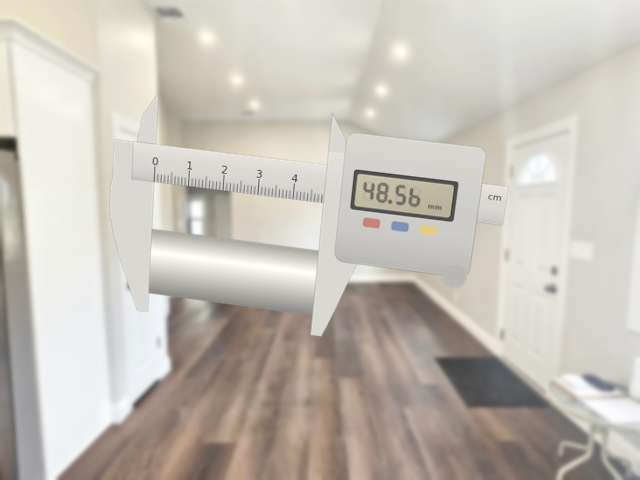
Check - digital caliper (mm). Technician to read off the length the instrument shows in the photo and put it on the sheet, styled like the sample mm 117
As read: mm 48.56
